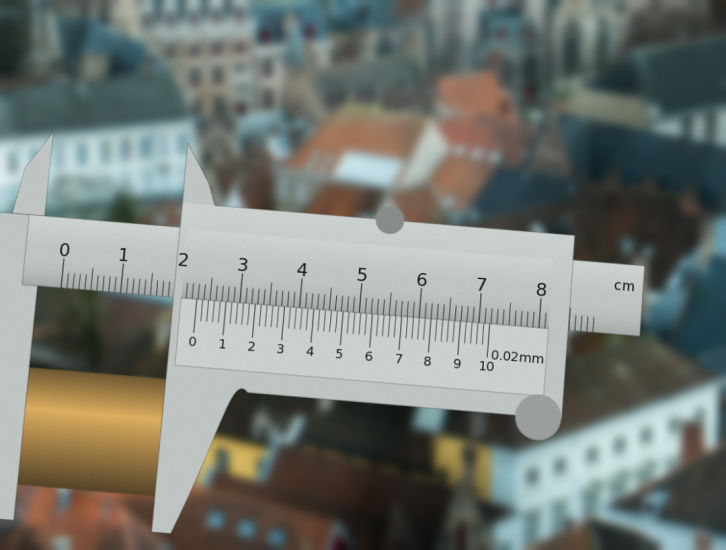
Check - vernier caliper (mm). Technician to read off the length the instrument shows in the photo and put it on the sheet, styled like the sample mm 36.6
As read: mm 22.8
